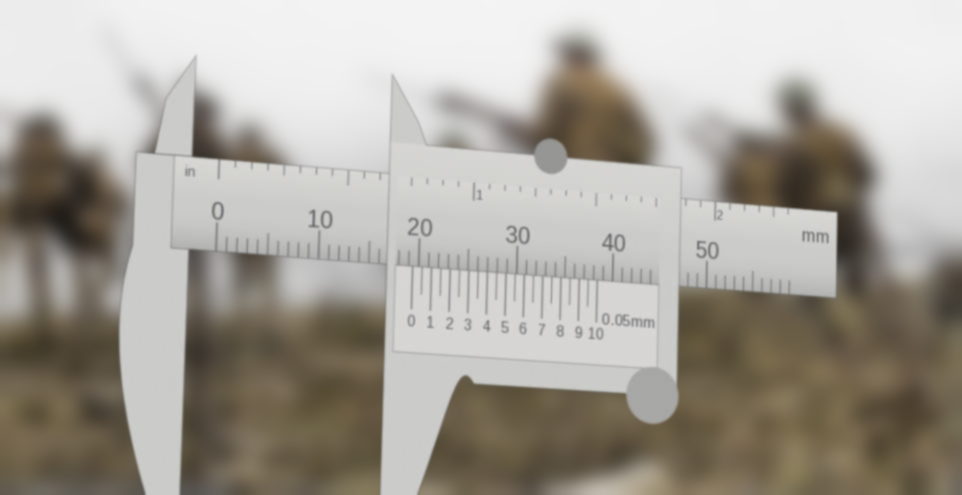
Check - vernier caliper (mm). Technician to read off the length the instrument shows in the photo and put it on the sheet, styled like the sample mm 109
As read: mm 19.4
